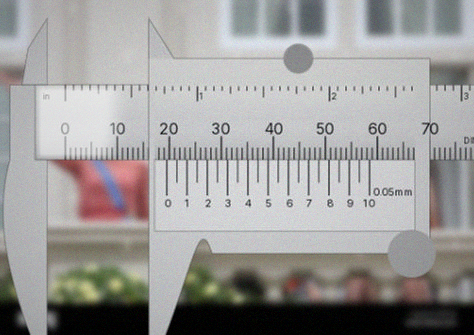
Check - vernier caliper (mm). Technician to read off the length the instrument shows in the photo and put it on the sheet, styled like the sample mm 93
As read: mm 19.5
